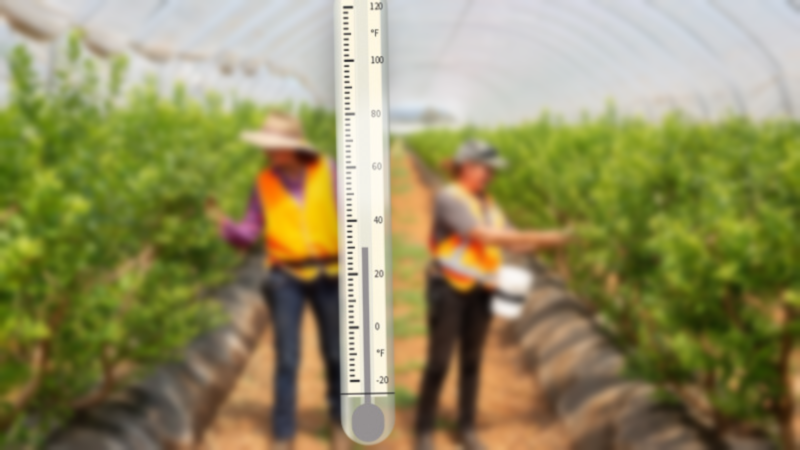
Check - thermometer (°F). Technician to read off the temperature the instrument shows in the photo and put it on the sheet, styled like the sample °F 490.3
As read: °F 30
